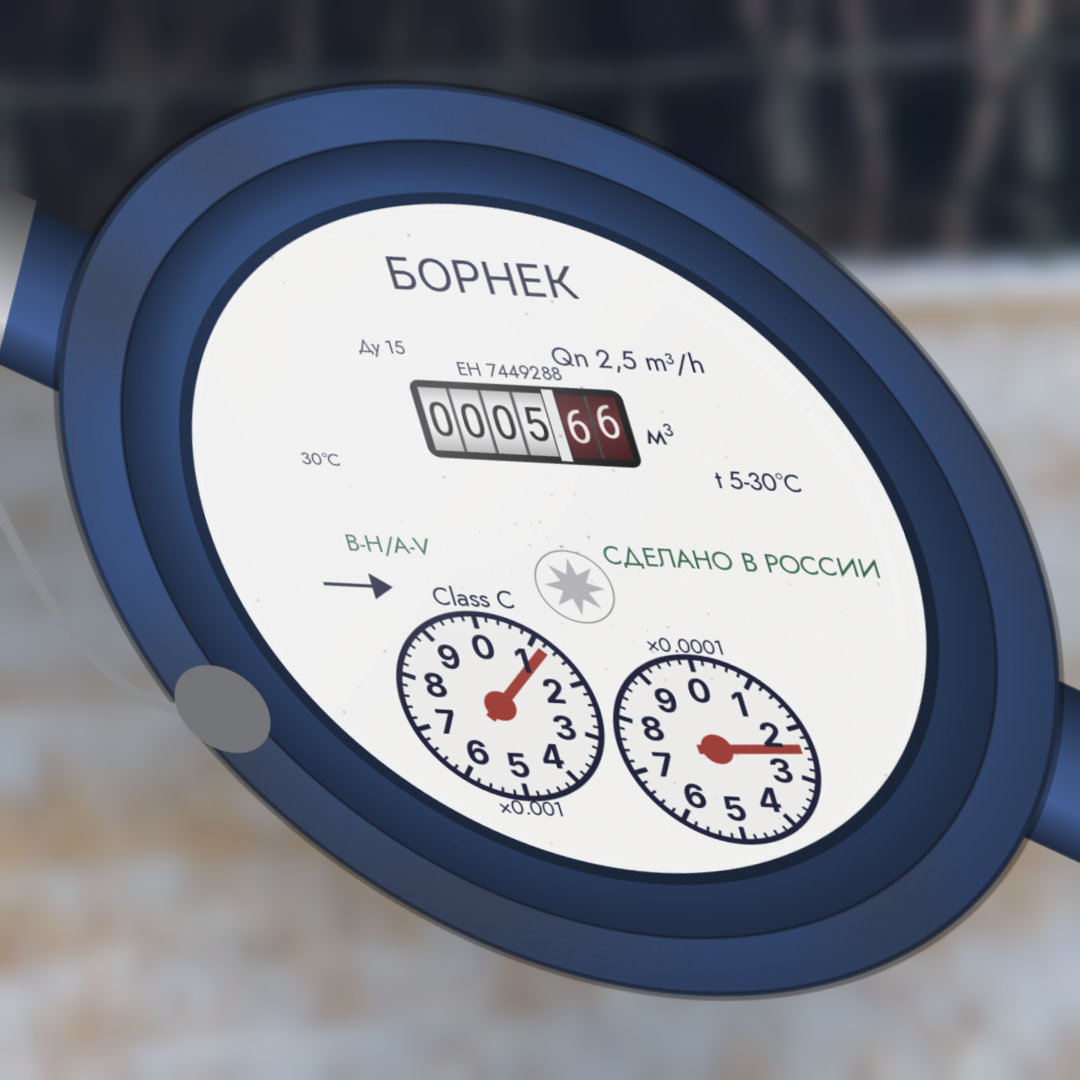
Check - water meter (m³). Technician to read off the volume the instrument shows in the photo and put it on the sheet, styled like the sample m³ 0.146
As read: m³ 5.6612
